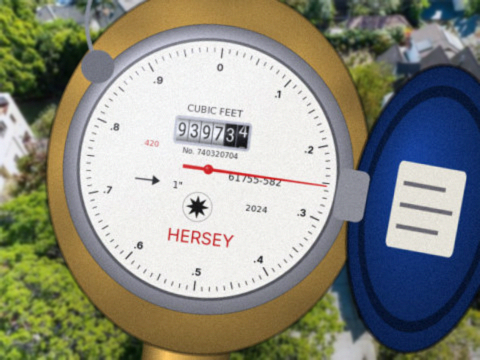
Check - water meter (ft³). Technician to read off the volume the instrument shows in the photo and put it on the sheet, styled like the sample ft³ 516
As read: ft³ 939734.25
